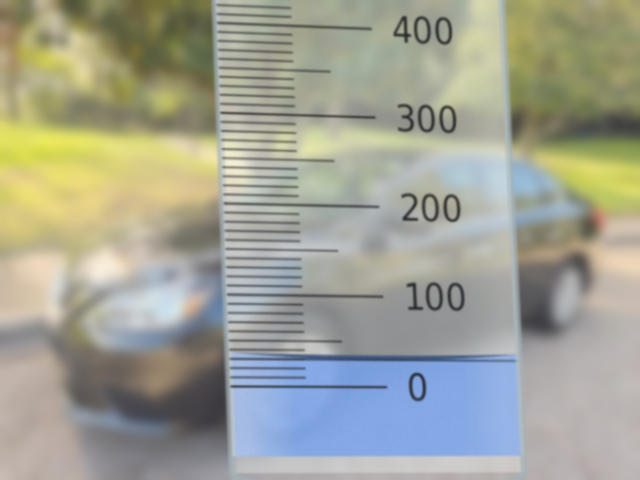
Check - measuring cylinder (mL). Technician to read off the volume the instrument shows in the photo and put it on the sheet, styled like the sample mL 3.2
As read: mL 30
